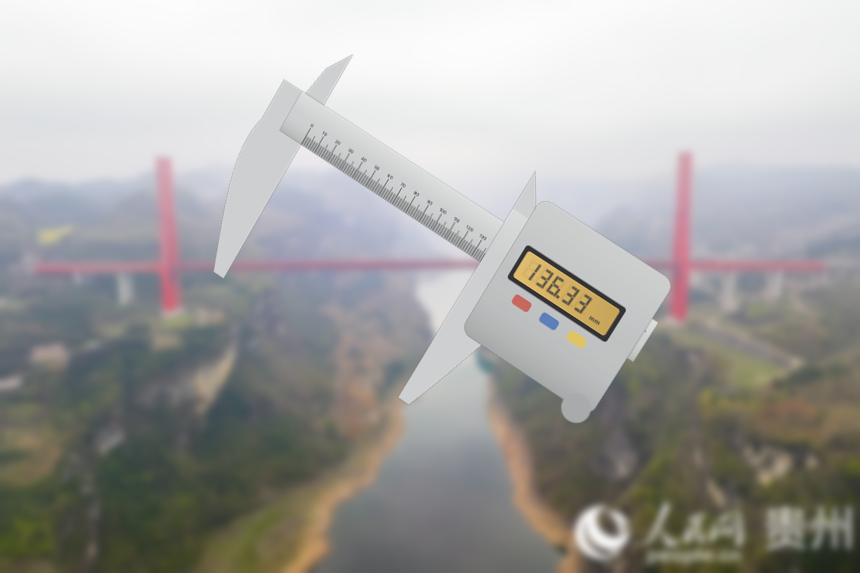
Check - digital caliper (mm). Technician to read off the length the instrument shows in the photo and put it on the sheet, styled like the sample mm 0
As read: mm 136.33
